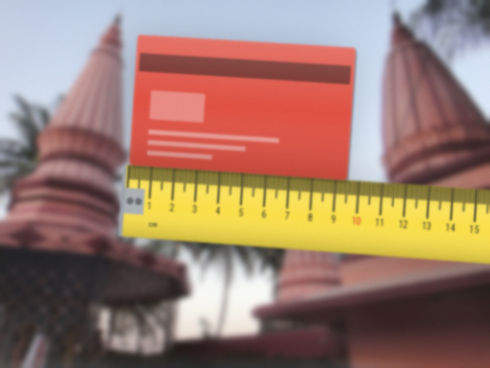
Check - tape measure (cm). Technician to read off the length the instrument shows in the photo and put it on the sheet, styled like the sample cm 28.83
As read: cm 9.5
